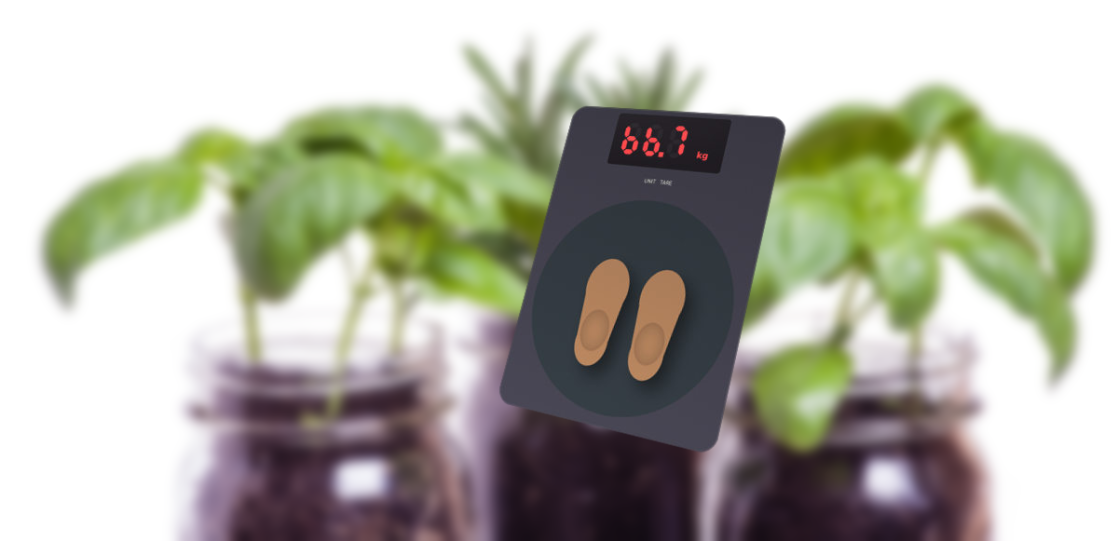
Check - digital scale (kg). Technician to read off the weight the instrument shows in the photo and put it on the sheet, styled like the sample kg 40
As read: kg 66.7
